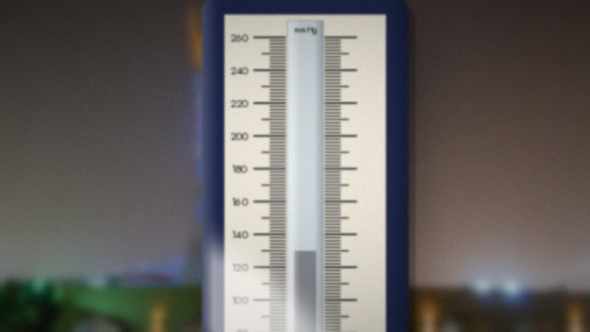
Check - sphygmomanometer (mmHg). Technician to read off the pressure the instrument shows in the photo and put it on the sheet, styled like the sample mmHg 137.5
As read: mmHg 130
